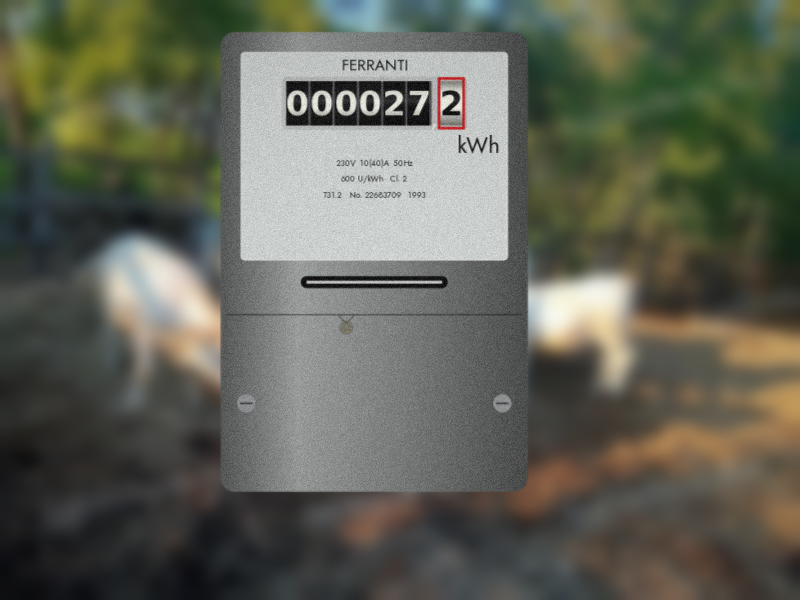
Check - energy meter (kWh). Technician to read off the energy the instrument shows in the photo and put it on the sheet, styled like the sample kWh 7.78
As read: kWh 27.2
